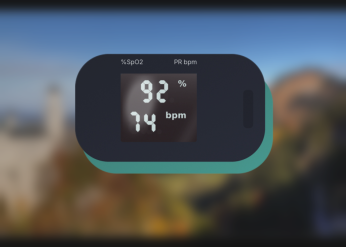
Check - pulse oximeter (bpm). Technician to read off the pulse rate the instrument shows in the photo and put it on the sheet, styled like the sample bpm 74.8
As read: bpm 74
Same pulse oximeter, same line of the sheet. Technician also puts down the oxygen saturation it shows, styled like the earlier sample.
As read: % 92
